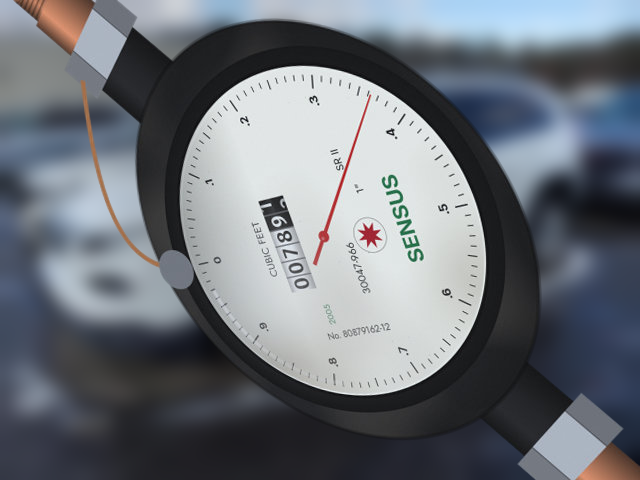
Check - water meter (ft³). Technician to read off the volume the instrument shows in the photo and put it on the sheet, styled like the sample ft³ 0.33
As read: ft³ 7891.36
